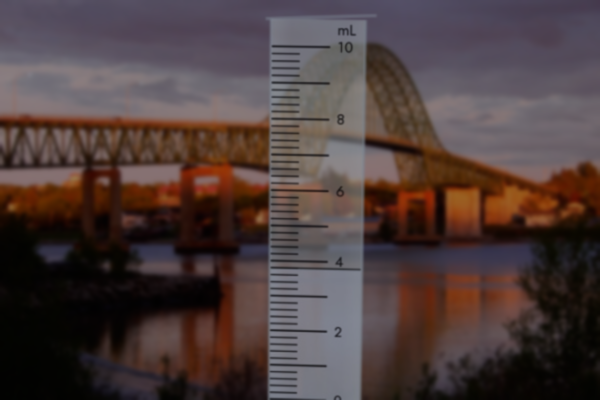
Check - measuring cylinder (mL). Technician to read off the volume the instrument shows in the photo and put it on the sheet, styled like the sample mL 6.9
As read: mL 3.8
